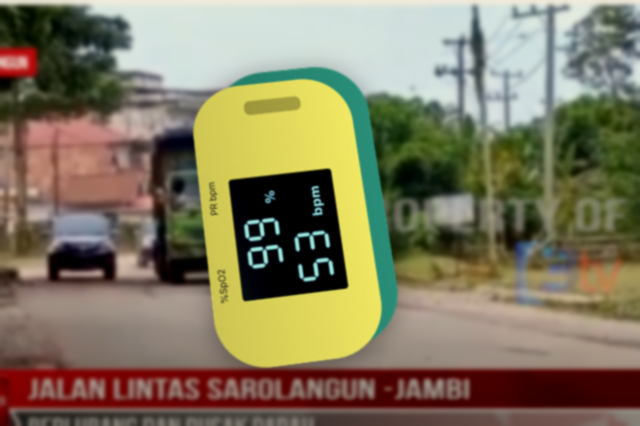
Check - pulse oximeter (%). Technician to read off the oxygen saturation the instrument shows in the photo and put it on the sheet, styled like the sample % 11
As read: % 99
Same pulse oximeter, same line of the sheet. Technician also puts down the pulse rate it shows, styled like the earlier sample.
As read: bpm 53
